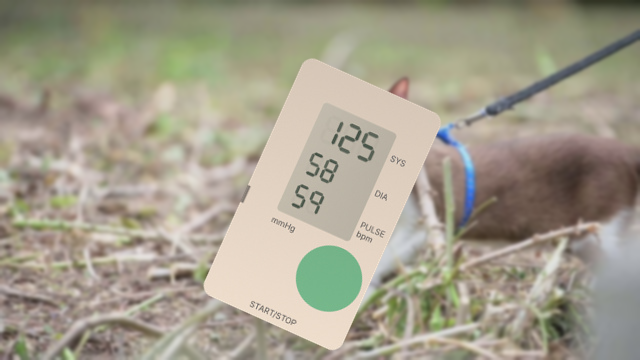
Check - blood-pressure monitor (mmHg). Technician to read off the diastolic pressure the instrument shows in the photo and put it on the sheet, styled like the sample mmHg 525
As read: mmHg 58
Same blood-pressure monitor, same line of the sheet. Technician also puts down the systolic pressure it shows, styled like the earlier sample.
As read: mmHg 125
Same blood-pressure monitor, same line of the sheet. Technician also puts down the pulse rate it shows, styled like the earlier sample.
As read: bpm 59
